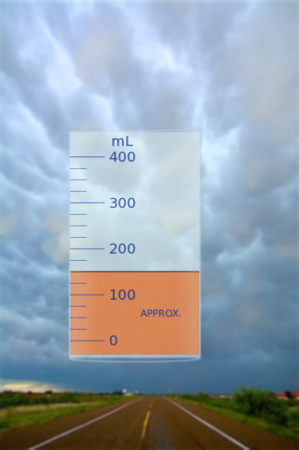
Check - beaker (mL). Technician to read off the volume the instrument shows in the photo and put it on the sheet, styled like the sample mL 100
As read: mL 150
